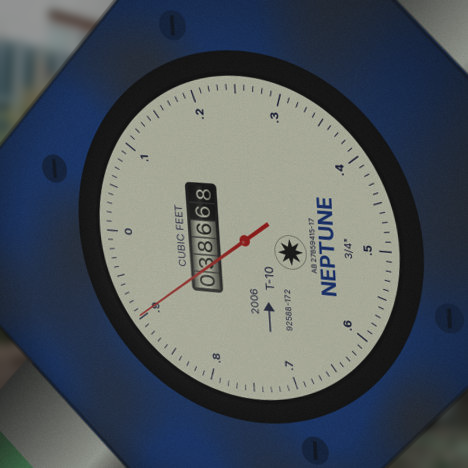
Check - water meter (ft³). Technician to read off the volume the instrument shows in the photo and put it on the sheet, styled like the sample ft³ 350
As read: ft³ 38667.90
